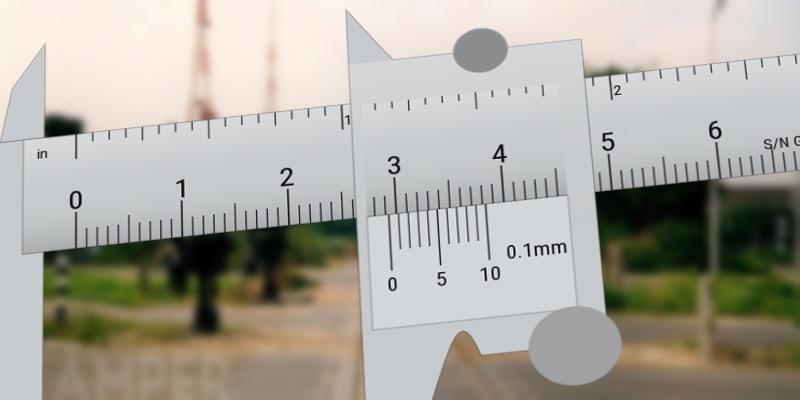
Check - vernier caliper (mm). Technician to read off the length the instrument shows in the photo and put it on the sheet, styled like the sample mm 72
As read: mm 29.3
